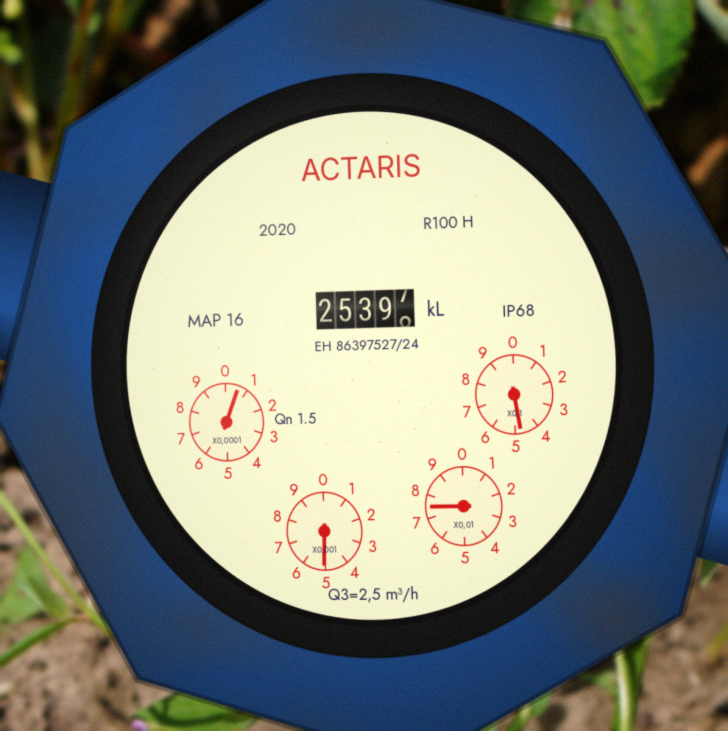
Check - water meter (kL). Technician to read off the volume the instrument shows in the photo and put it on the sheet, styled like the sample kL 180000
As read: kL 25397.4750
